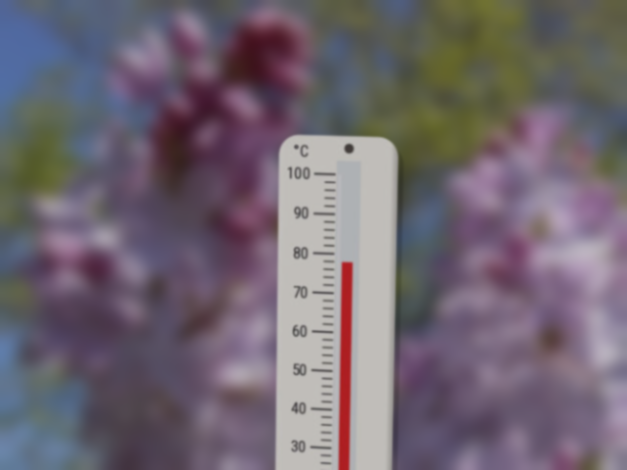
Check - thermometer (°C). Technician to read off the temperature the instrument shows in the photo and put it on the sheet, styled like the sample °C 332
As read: °C 78
